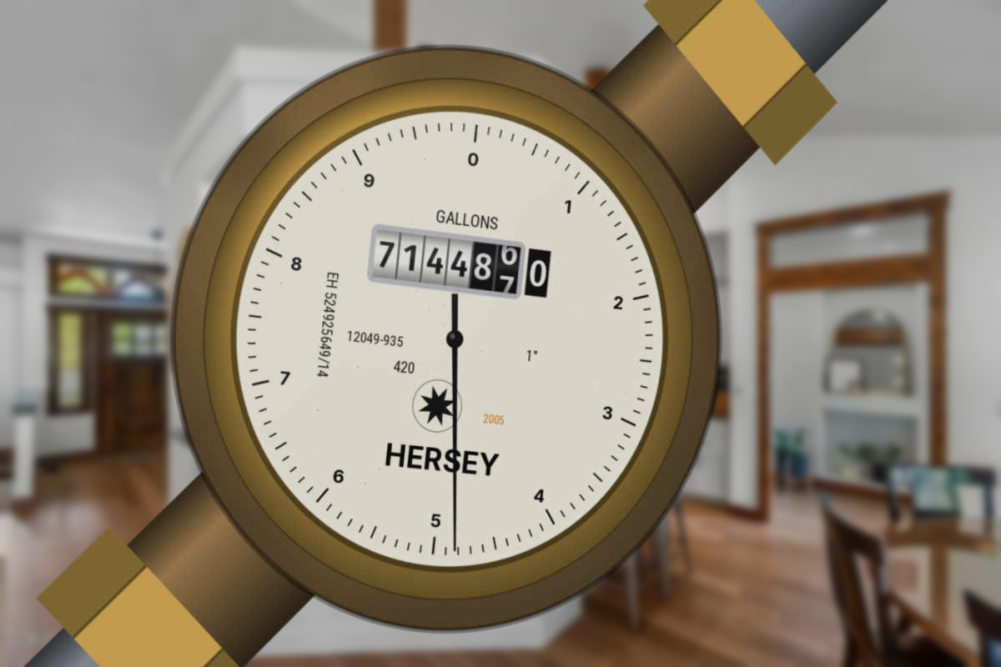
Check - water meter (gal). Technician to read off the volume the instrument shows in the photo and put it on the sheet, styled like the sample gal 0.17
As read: gal 7144864.8
